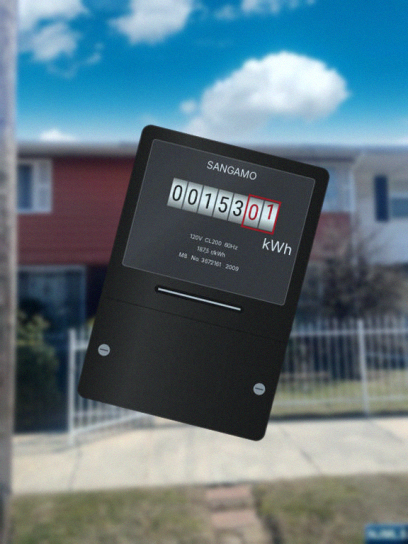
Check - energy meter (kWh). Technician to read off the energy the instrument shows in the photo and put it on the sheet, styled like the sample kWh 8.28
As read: kWh 153.01
